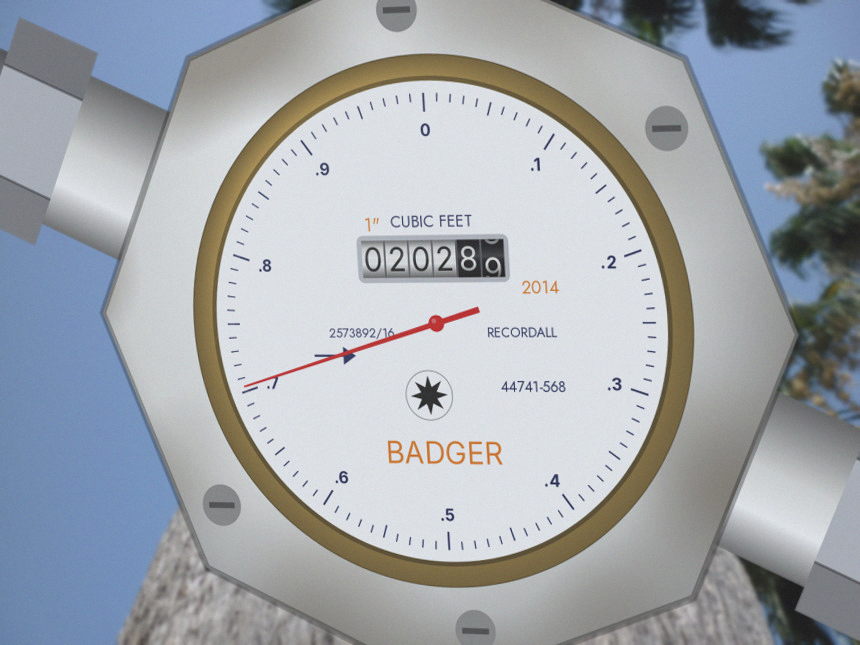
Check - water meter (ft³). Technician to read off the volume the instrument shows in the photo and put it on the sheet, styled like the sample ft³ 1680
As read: ft³ 20288.70
